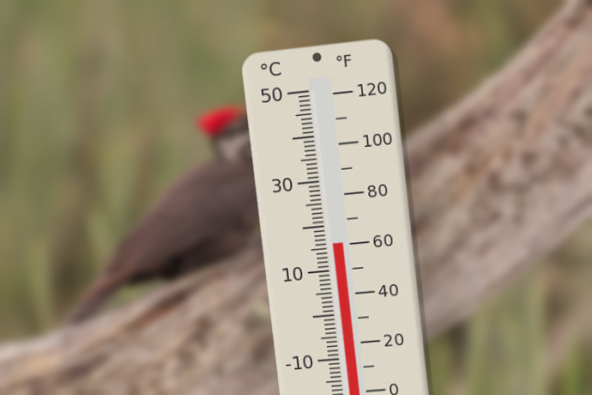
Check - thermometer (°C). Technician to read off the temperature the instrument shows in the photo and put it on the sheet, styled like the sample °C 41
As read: °C 16
